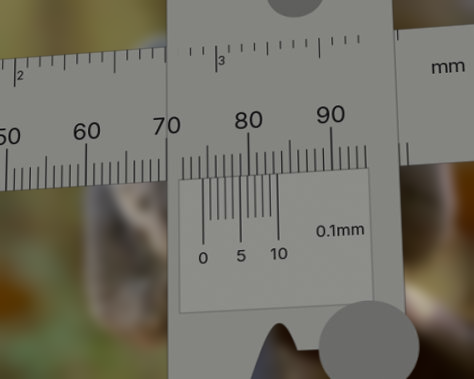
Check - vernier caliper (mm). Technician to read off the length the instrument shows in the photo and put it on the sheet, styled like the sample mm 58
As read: mm 74.4
